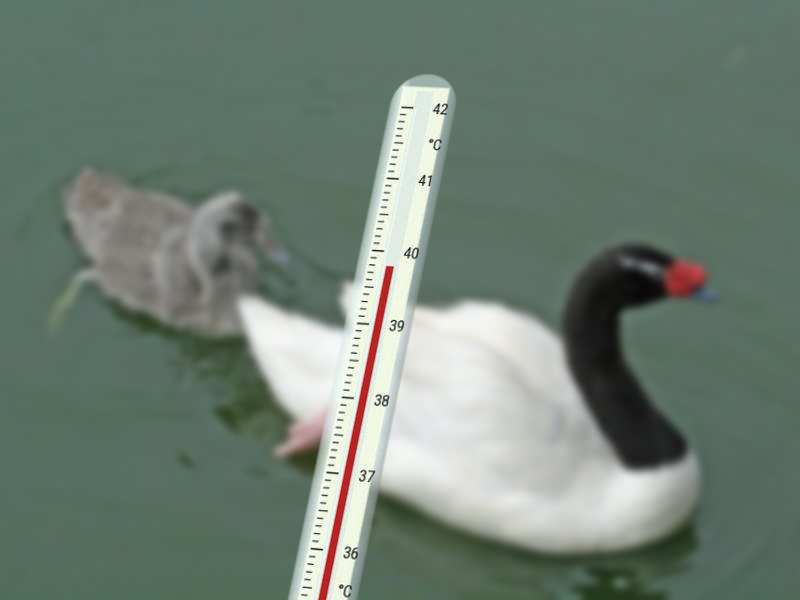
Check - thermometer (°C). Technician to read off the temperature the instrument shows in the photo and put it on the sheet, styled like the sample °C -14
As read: °C 39.8
